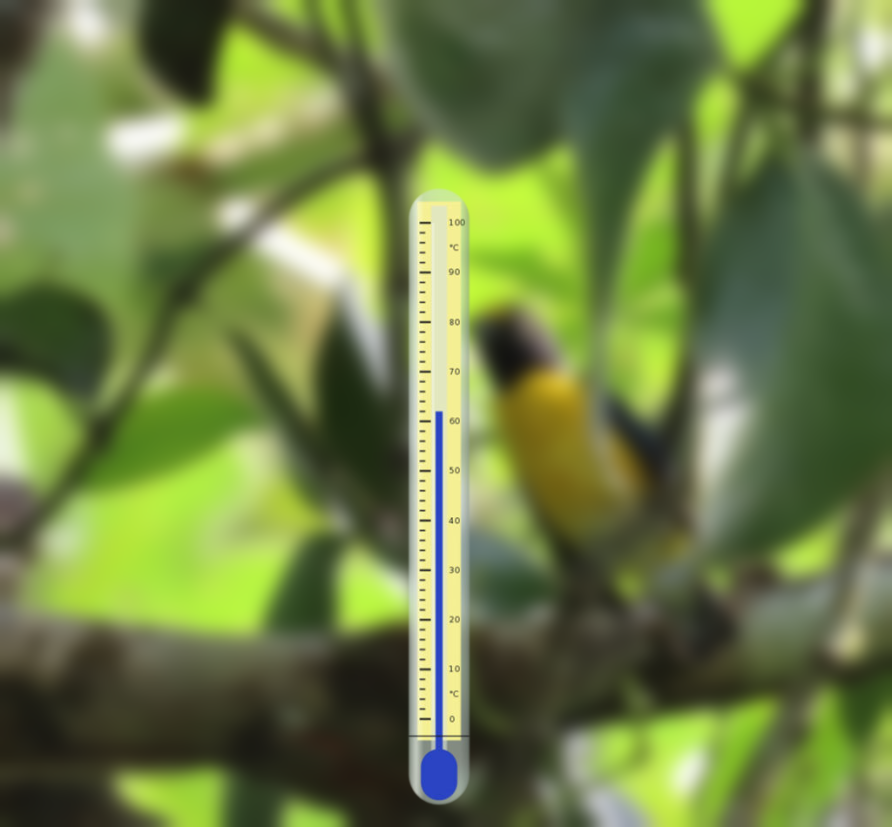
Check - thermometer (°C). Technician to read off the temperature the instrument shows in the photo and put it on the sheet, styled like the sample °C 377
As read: °C 62
